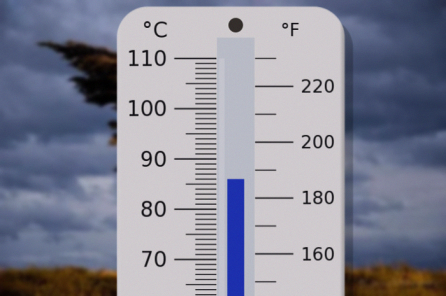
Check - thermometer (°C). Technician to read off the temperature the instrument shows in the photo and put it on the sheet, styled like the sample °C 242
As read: °C 86
